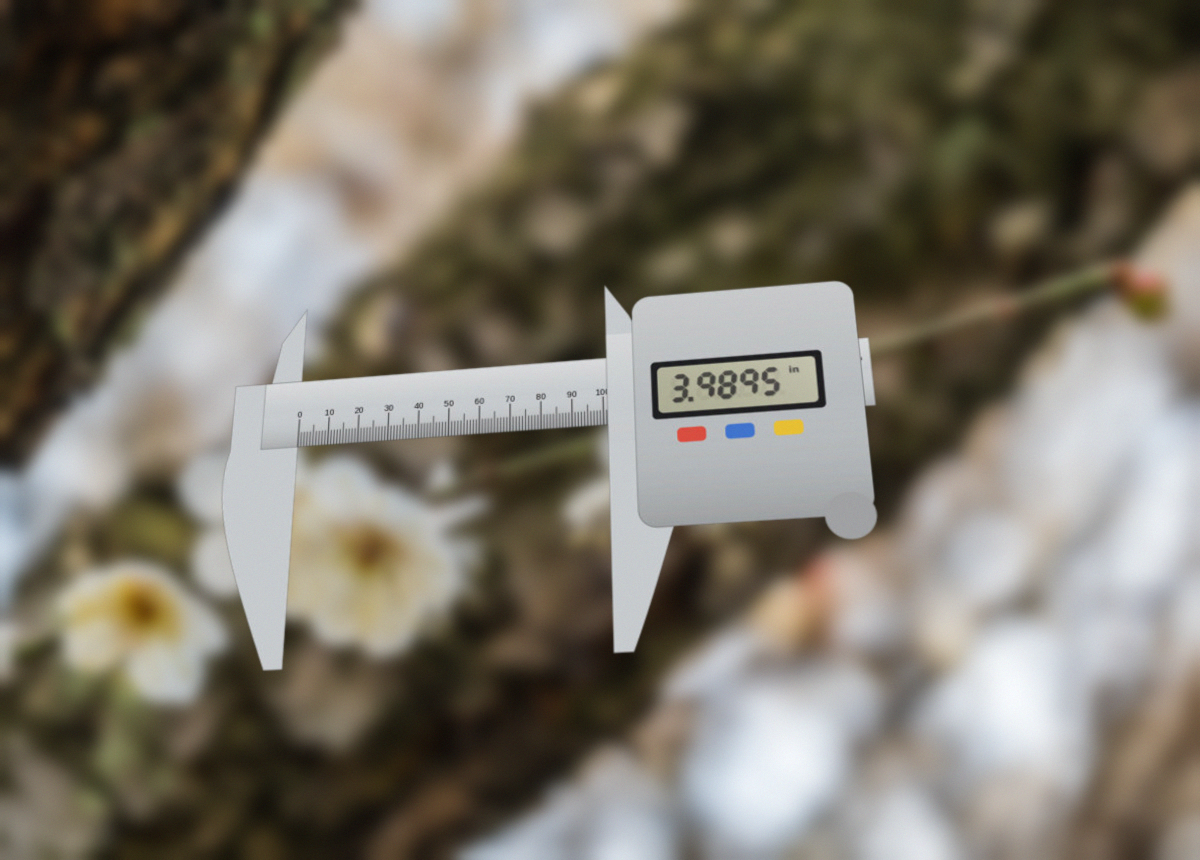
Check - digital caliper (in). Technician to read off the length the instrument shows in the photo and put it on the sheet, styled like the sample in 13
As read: in 3.9895
